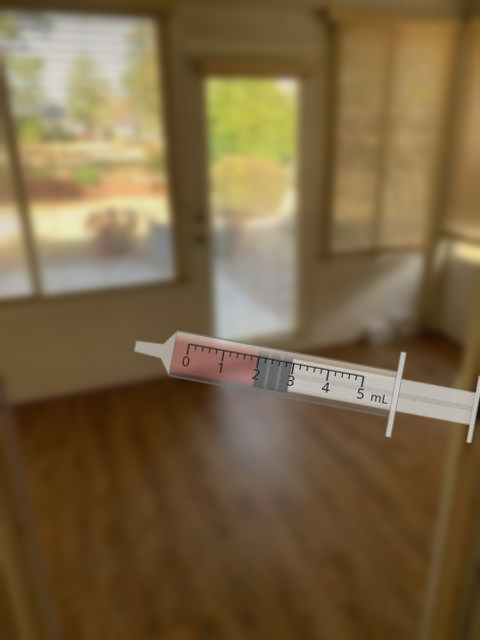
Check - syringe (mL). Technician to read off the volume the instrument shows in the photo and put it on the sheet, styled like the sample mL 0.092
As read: mL 2
